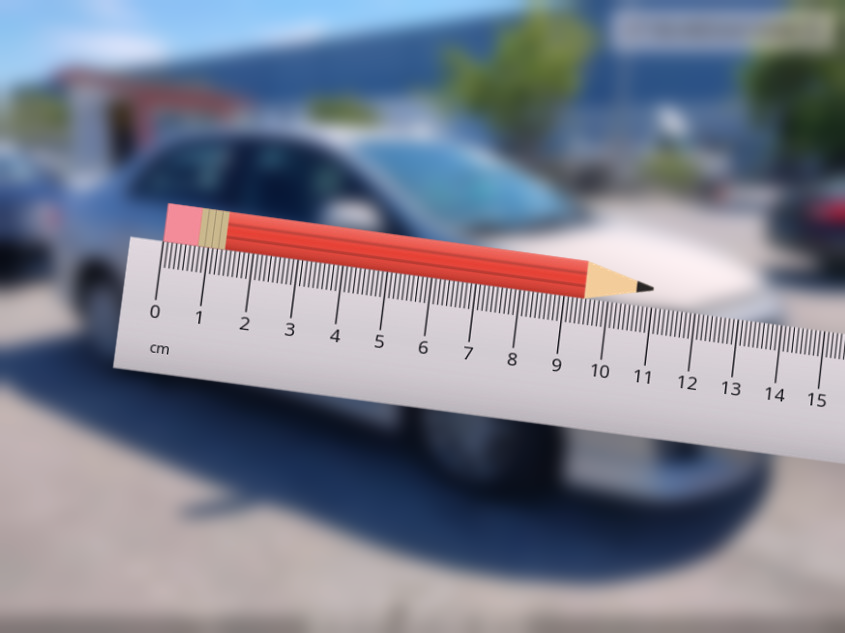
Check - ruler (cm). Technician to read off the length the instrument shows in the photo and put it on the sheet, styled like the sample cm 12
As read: cm 11
